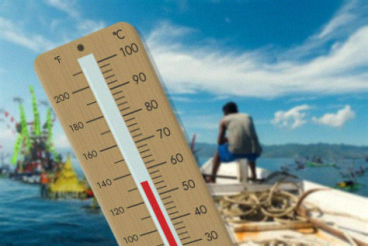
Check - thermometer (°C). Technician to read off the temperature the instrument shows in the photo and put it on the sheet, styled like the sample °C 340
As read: °C 56
